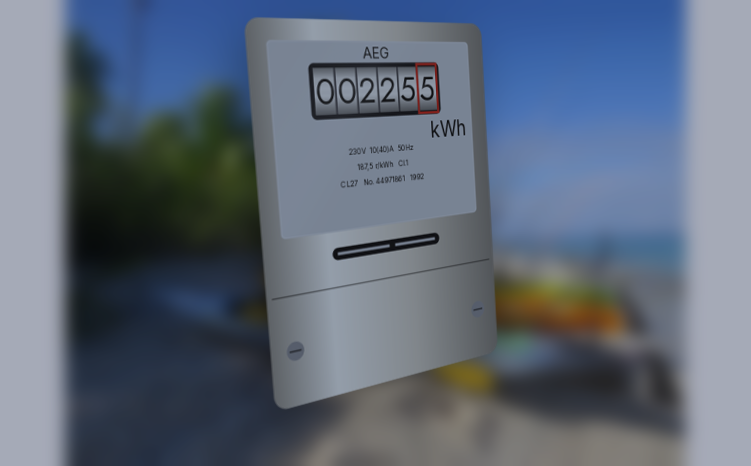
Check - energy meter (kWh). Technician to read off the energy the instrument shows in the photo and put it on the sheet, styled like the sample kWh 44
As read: kWh 225.5
